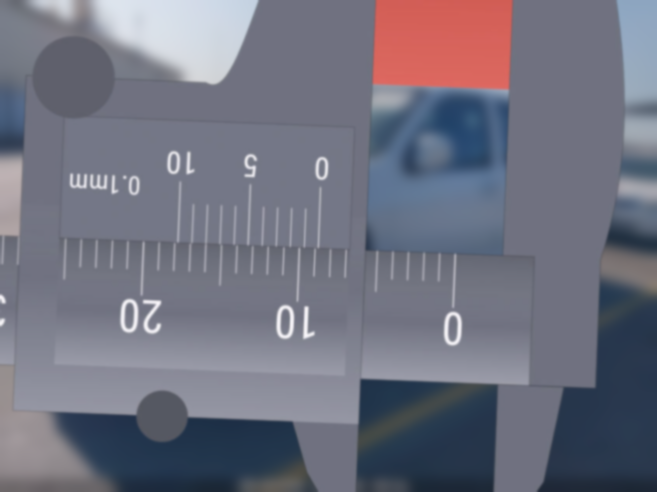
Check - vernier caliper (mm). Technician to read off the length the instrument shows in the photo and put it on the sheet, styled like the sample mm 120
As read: mm 8.8
